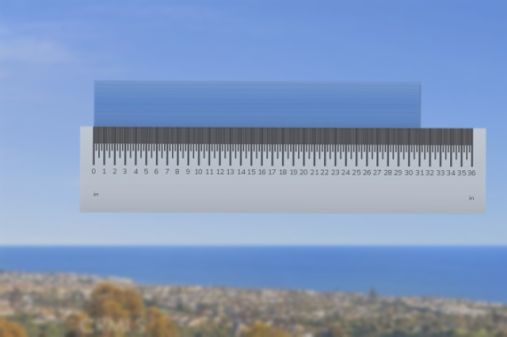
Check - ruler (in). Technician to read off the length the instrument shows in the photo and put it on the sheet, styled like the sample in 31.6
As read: in 31
